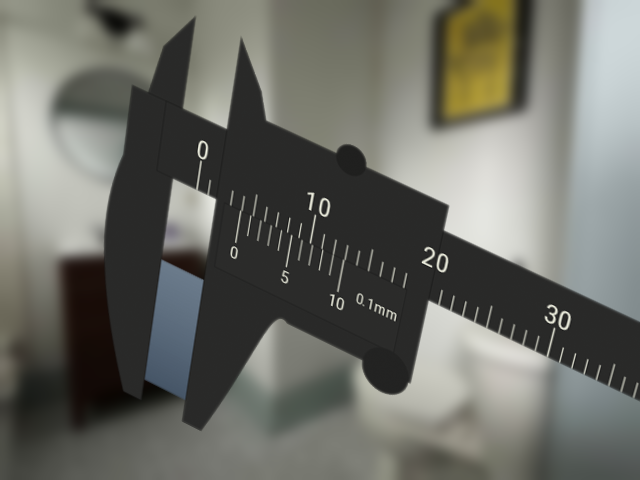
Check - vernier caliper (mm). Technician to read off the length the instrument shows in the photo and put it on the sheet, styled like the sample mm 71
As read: mm 3.9
